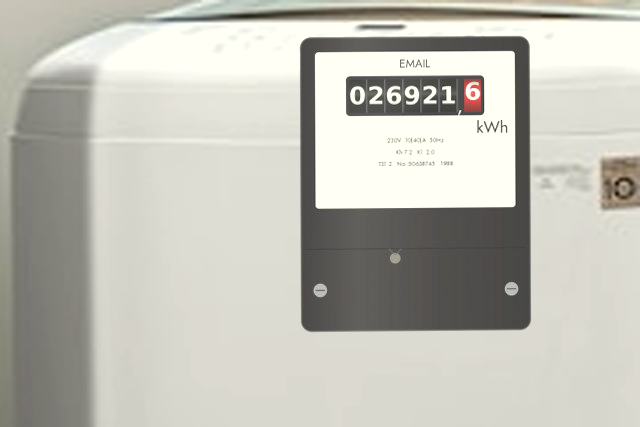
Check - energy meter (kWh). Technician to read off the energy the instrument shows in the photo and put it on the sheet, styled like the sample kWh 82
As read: kWh 26921.6
